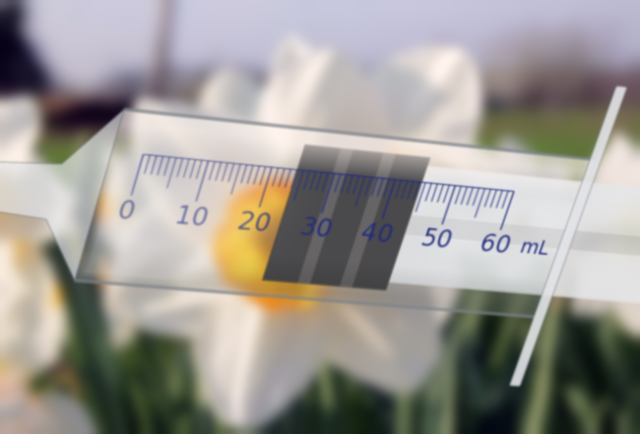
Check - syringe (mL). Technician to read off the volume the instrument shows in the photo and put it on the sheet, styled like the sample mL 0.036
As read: mL 24
